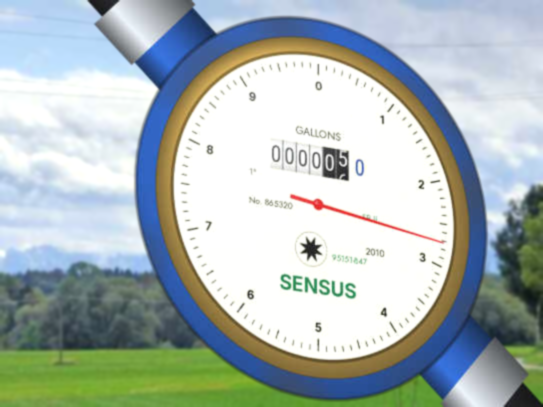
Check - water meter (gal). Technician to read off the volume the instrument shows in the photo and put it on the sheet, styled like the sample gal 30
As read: gal 52.7
